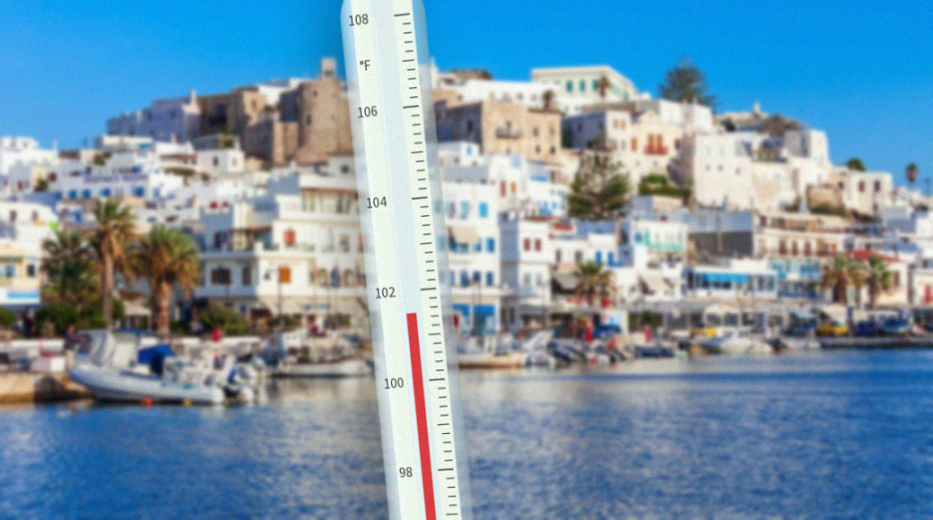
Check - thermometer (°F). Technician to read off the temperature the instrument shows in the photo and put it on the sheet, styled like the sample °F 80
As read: °F 101.5
